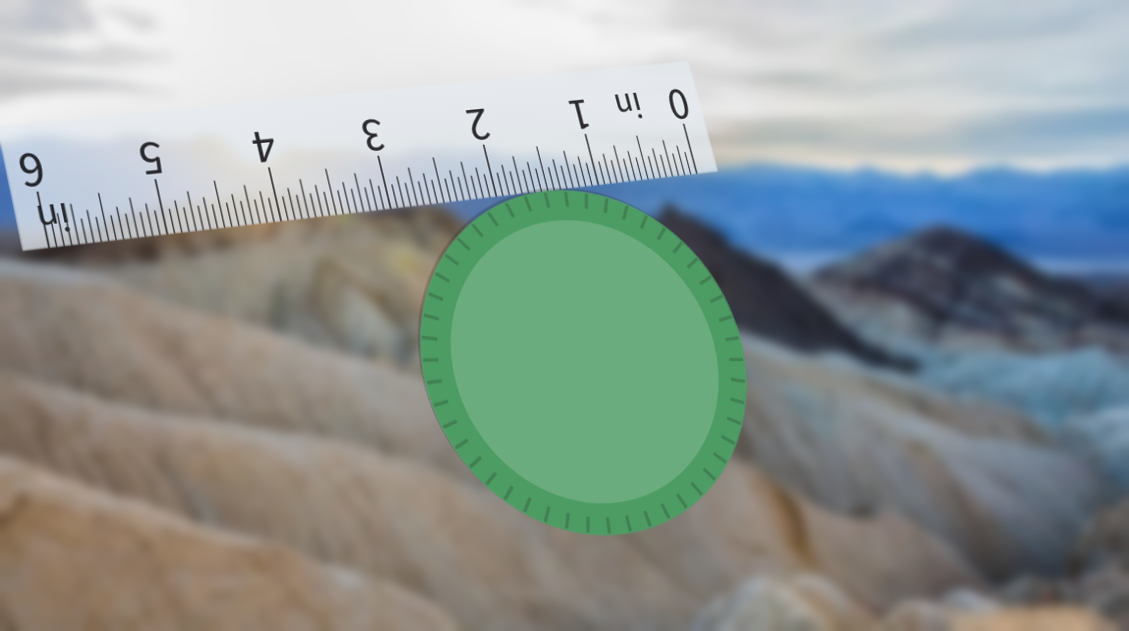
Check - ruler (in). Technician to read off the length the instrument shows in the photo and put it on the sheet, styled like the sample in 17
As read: in 3.0625
